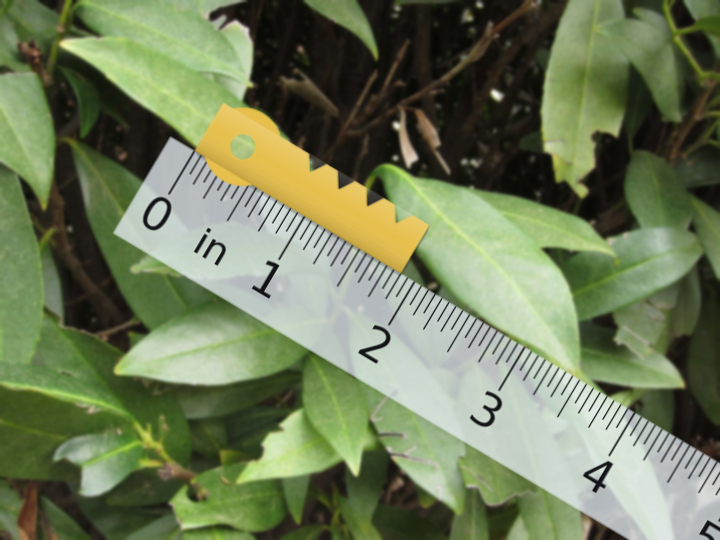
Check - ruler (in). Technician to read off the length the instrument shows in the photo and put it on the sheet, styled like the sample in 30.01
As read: in 1.875
